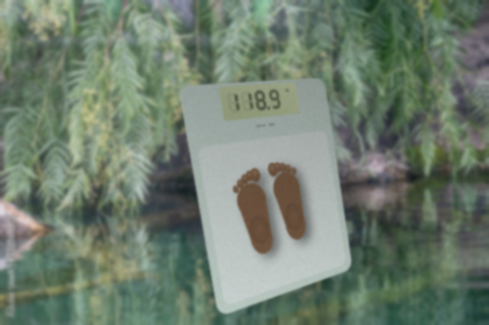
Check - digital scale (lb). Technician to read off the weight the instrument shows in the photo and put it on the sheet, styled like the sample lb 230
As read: lb 118.9
